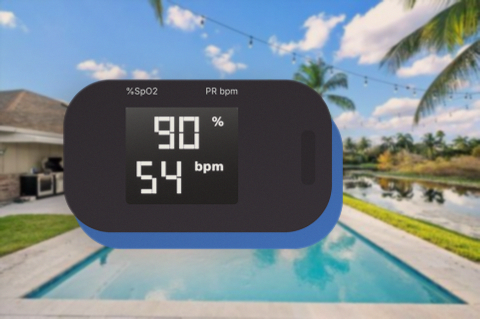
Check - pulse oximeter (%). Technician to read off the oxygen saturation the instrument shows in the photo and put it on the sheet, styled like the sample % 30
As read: % 90
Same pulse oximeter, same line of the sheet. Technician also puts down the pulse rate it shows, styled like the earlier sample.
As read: bpm 54
